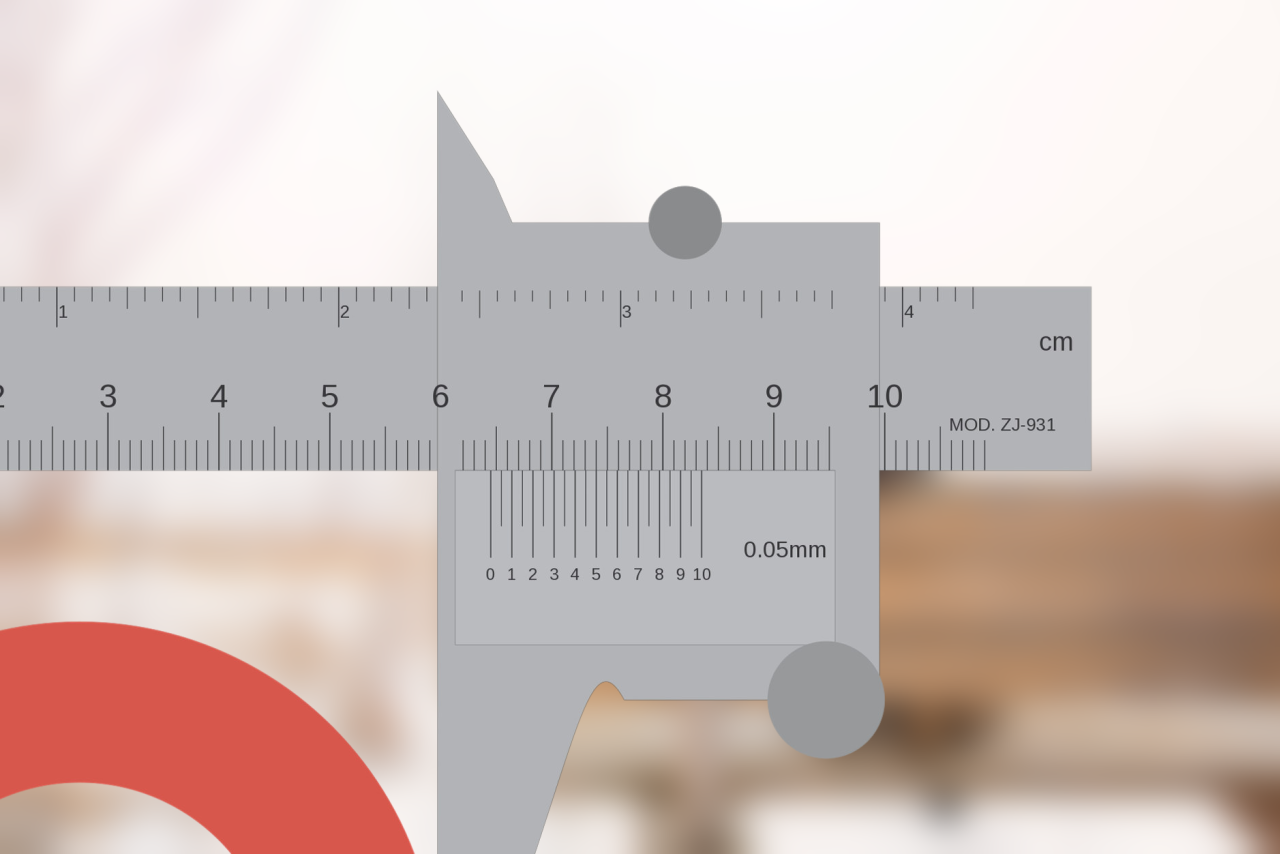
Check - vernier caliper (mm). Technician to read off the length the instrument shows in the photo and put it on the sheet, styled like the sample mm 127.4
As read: mm 64.5
